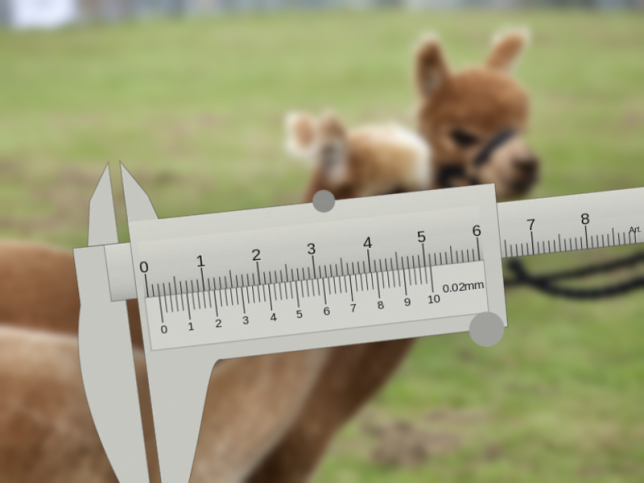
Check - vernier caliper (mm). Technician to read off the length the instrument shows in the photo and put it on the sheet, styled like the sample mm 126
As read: mm 2.0
